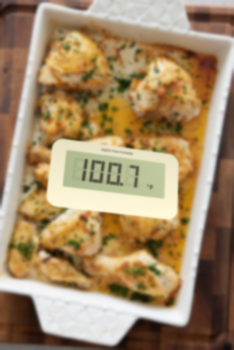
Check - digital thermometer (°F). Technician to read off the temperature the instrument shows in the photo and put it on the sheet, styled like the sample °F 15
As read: °F 100.7
